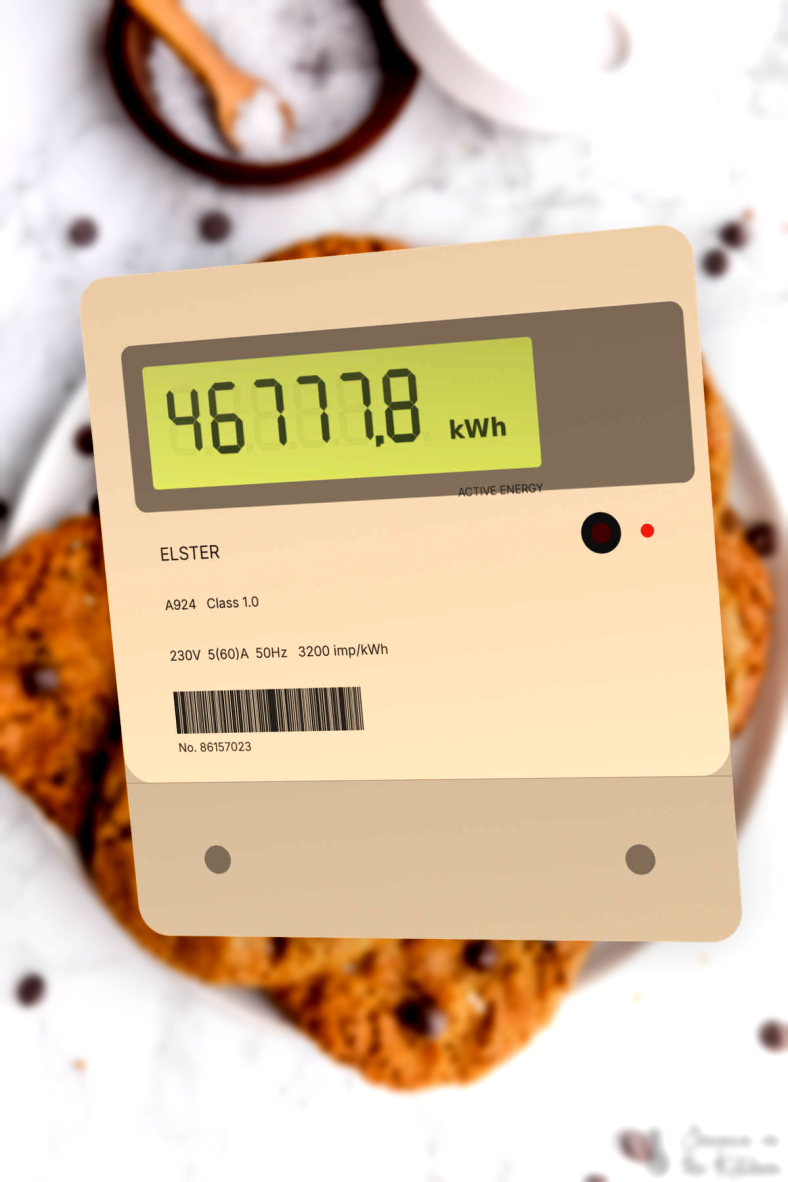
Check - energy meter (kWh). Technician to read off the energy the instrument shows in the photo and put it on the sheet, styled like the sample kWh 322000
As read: kWh 46777.8
